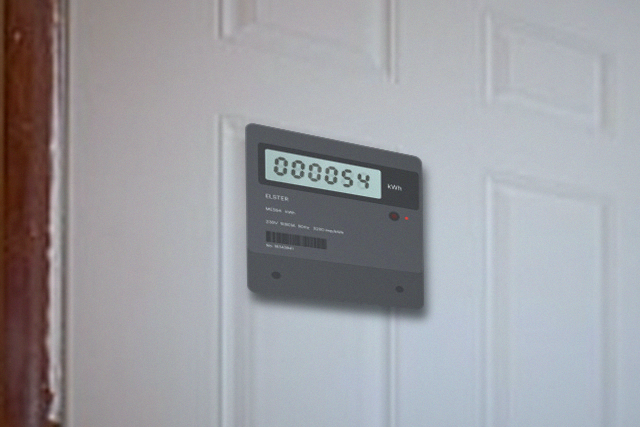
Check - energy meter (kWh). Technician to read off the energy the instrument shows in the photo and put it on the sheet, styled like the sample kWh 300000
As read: kWh 54
